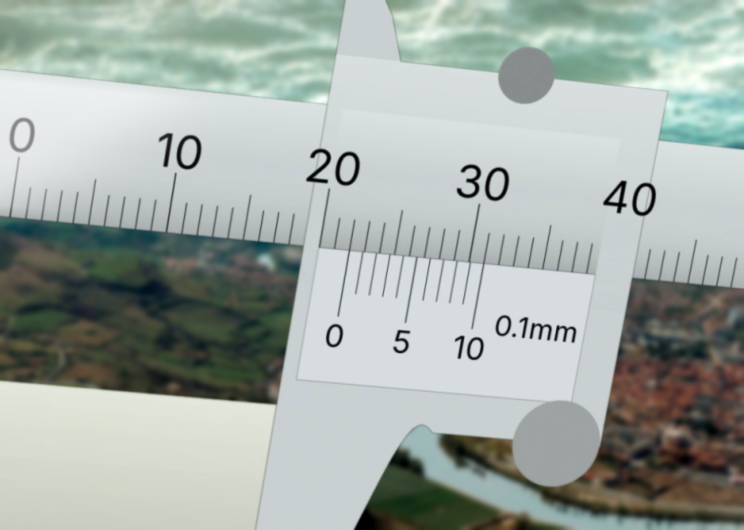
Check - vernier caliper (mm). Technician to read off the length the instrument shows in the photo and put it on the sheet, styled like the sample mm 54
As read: mm 22.0
